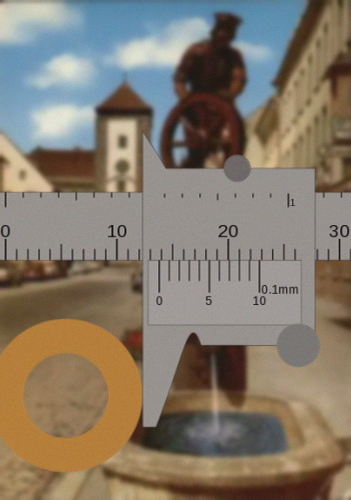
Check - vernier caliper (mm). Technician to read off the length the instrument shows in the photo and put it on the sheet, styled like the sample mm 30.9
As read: mm 13.8
